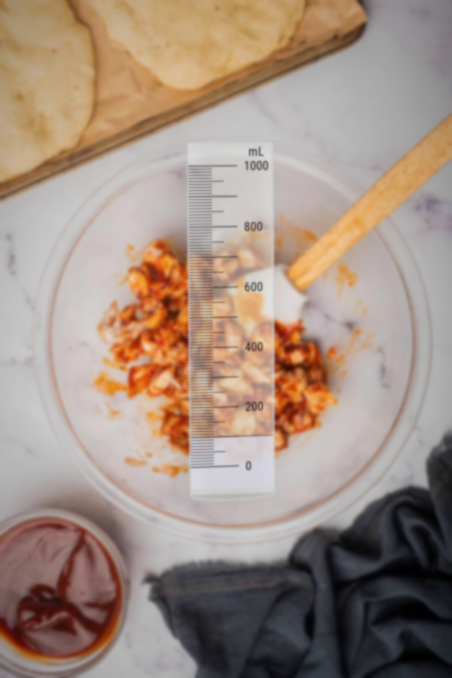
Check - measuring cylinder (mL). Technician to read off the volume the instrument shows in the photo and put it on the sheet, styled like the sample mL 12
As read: mL 100
